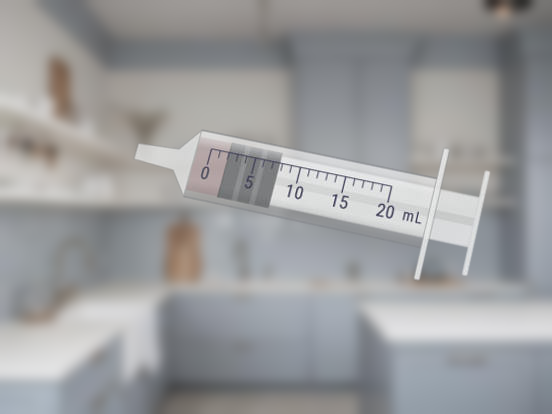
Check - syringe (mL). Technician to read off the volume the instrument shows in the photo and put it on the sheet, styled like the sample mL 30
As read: mL 2
